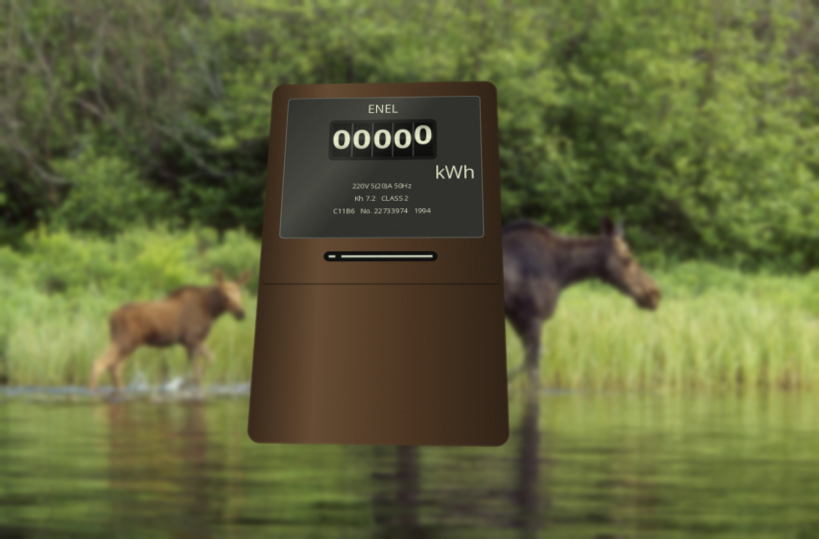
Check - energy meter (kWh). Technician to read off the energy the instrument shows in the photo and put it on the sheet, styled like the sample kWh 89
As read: kWh 0
